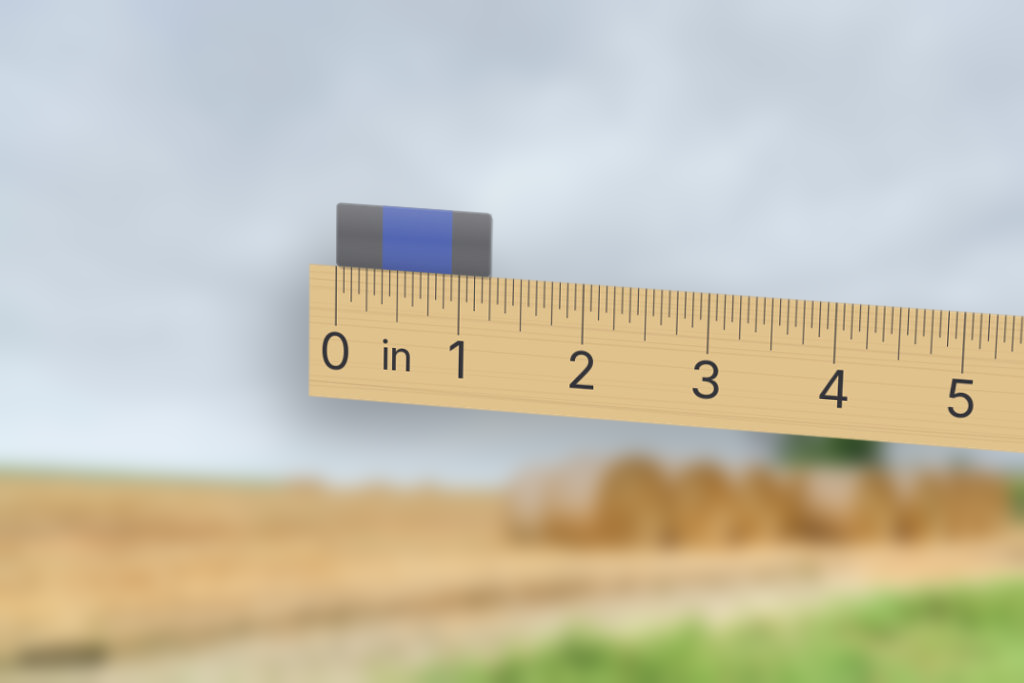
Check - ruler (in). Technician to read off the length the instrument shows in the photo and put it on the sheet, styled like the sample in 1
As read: in 1.25
